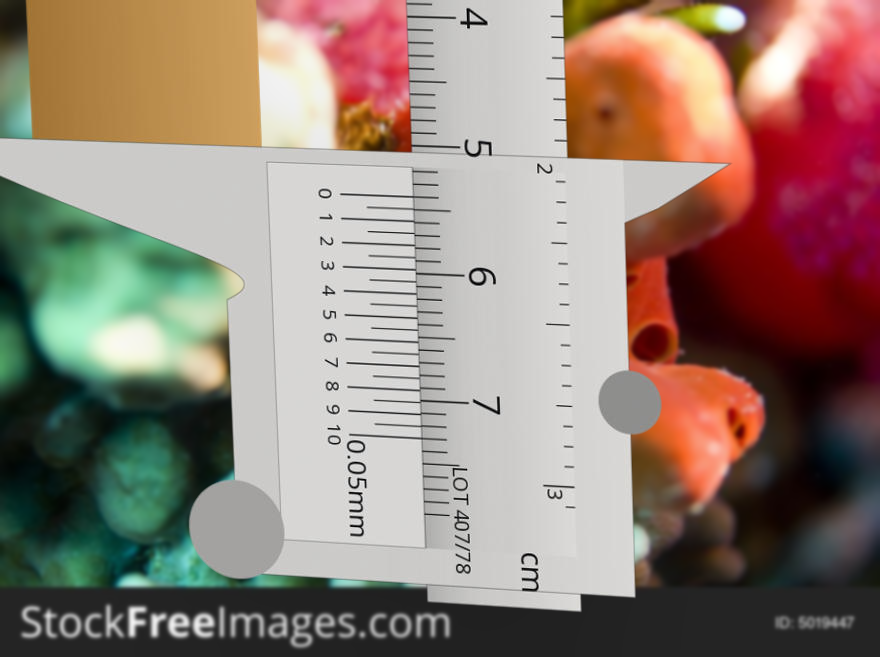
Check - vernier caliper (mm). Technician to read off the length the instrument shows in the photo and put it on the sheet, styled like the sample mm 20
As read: mm 54.0
